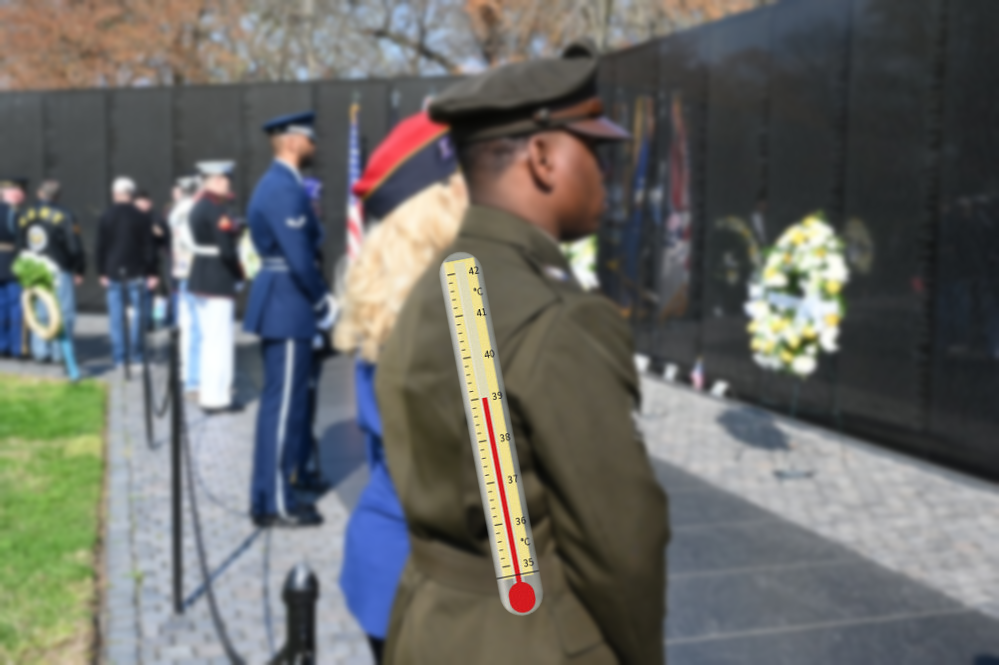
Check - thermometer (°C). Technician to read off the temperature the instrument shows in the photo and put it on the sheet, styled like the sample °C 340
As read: °C 39
